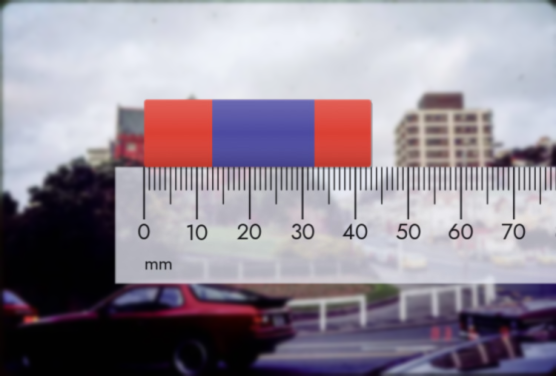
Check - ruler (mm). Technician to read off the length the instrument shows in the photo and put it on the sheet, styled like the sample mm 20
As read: mm 43
